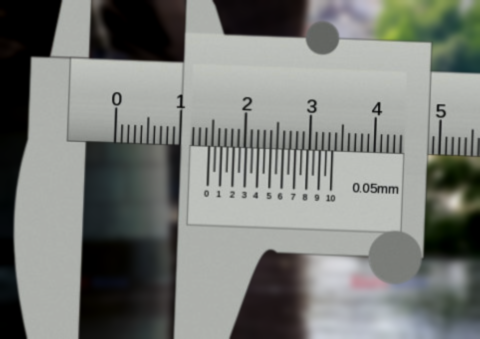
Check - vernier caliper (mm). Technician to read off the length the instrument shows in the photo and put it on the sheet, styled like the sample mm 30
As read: mm 14.5
